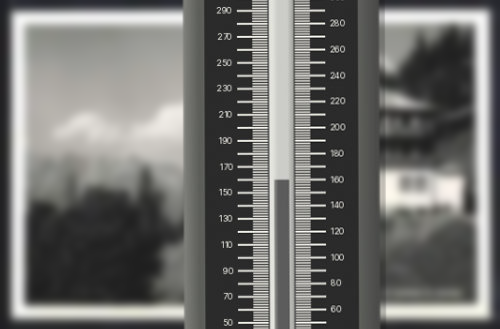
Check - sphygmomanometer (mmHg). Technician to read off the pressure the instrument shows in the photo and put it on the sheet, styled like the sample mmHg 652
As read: mmHg 160
